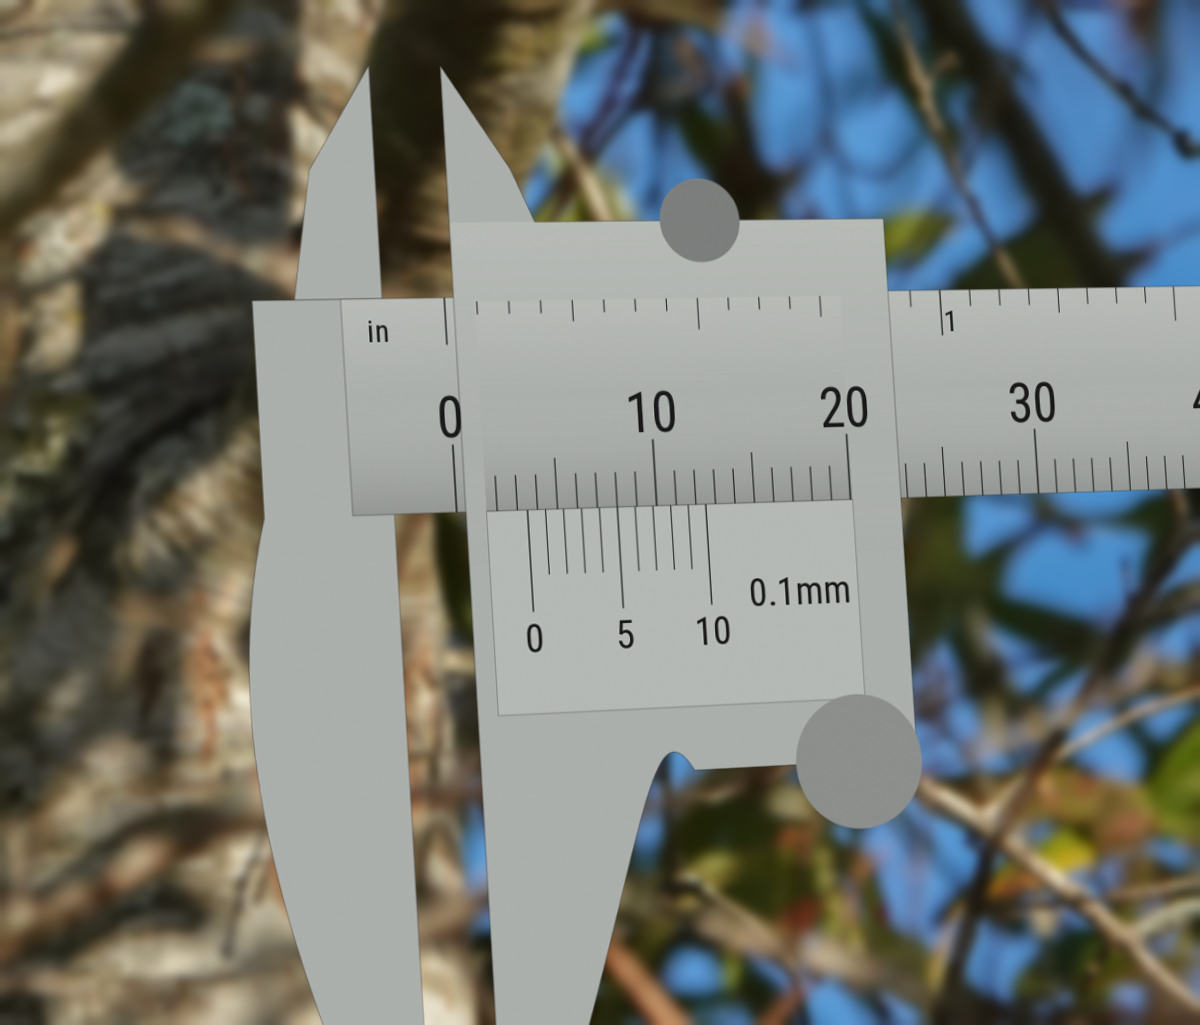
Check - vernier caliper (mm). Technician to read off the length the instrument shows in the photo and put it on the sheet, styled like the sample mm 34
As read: mm 3.5
